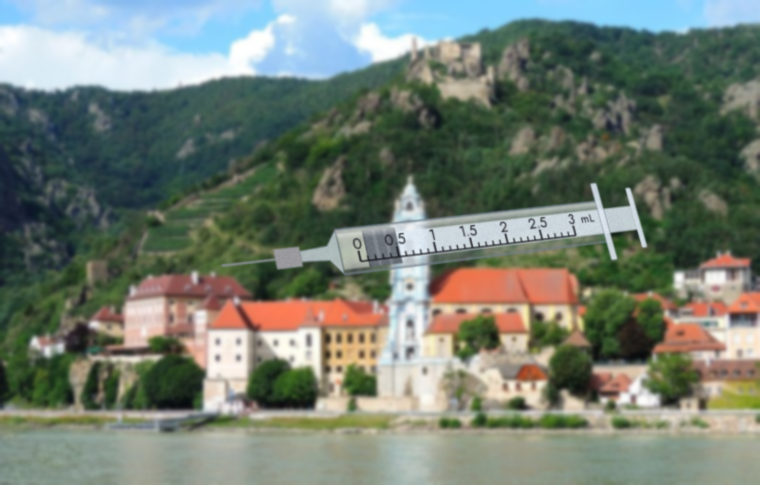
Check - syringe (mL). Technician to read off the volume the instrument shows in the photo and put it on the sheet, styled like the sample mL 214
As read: mL 0.1
